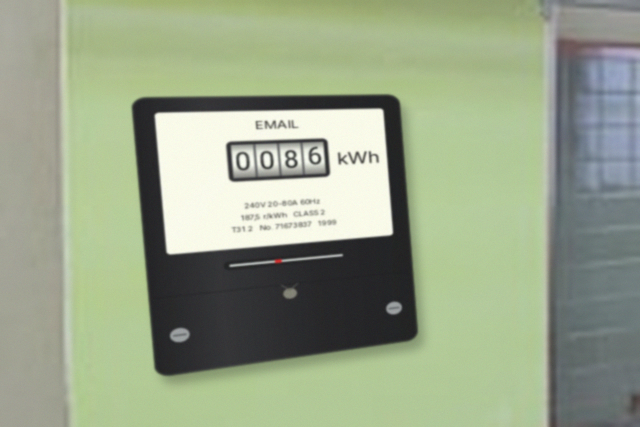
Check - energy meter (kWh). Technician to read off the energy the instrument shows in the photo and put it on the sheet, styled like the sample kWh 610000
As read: kWh 86
